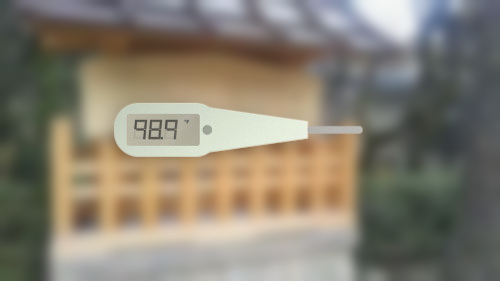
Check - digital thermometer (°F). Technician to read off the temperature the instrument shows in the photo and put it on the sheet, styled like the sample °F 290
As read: °F 98.9
